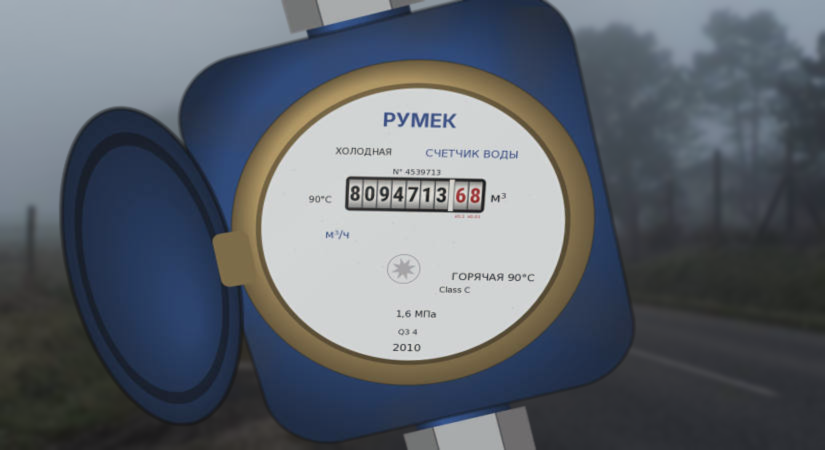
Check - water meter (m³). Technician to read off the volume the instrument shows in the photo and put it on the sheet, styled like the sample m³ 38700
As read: m³ 8094713.68
